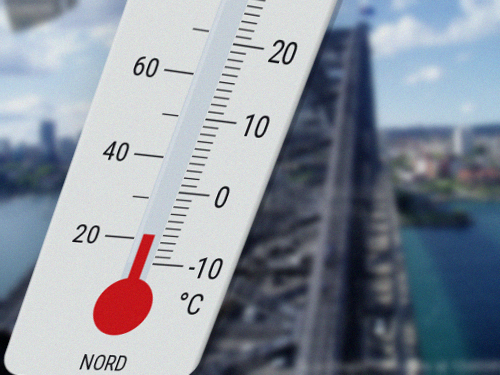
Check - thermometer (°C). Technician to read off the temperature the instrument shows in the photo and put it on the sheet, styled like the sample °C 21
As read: °C -6
